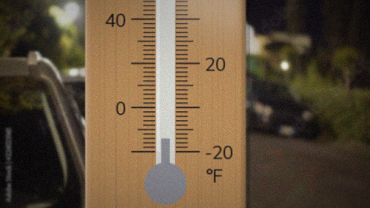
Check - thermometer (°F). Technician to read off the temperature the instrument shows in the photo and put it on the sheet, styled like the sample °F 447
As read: °F -14
